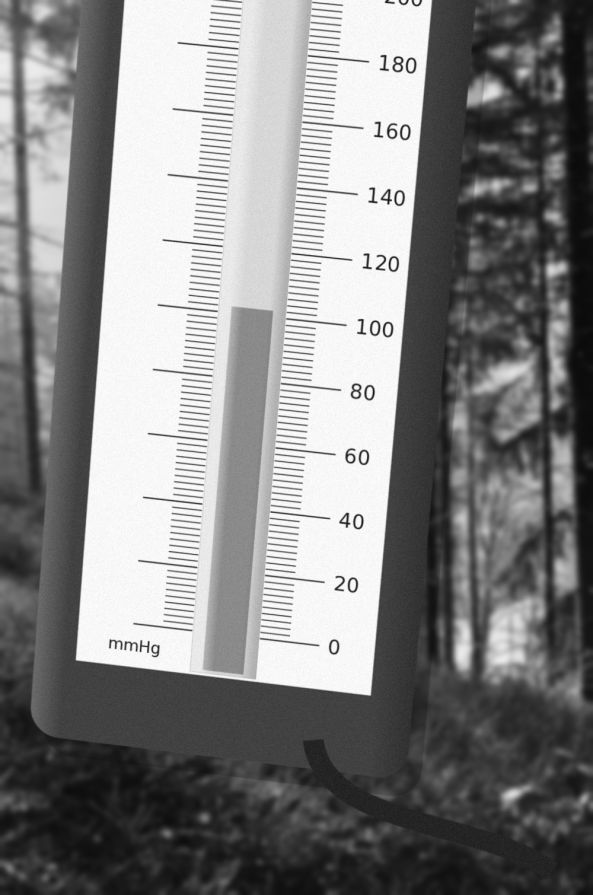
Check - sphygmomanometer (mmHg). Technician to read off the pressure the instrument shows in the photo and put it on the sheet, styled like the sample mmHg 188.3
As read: mmHg 102
